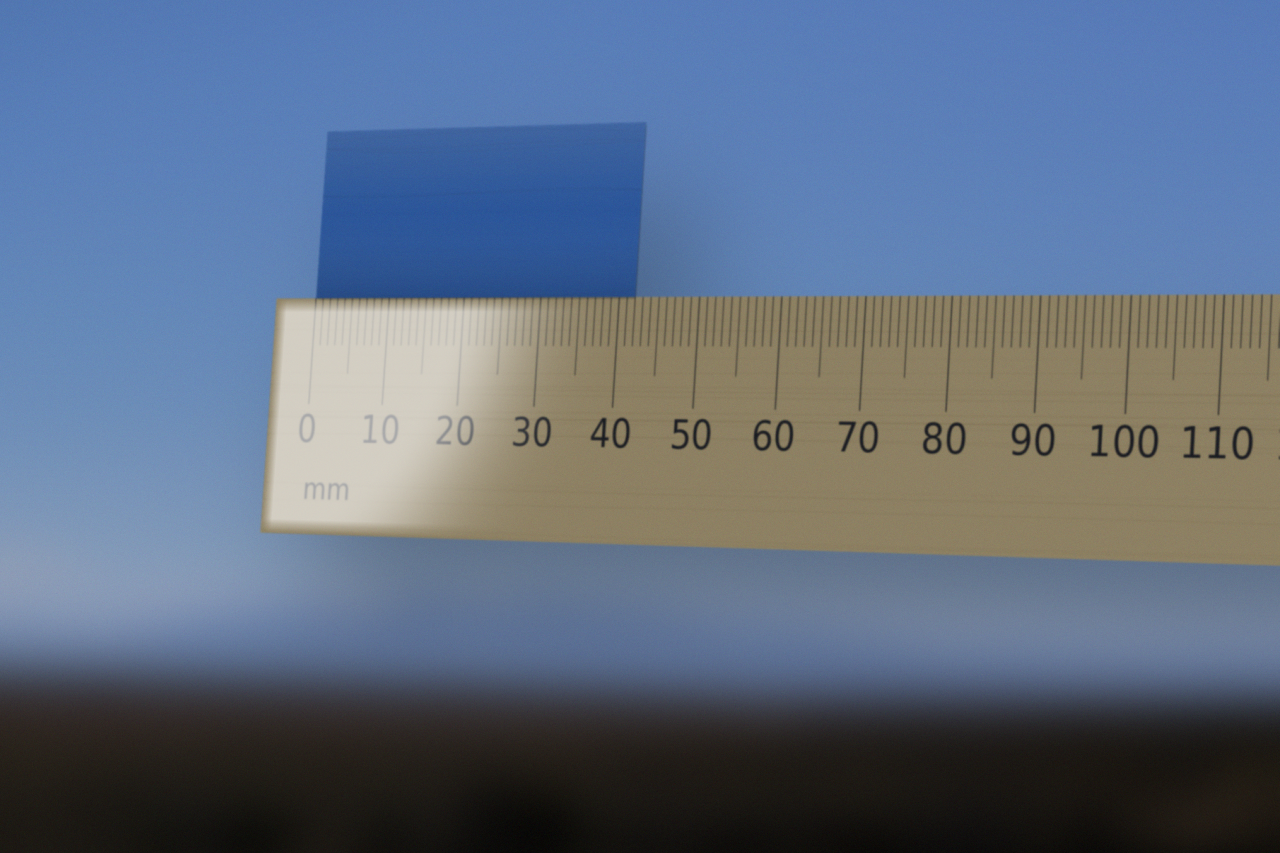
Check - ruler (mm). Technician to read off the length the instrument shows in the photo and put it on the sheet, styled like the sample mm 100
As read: mm 42
